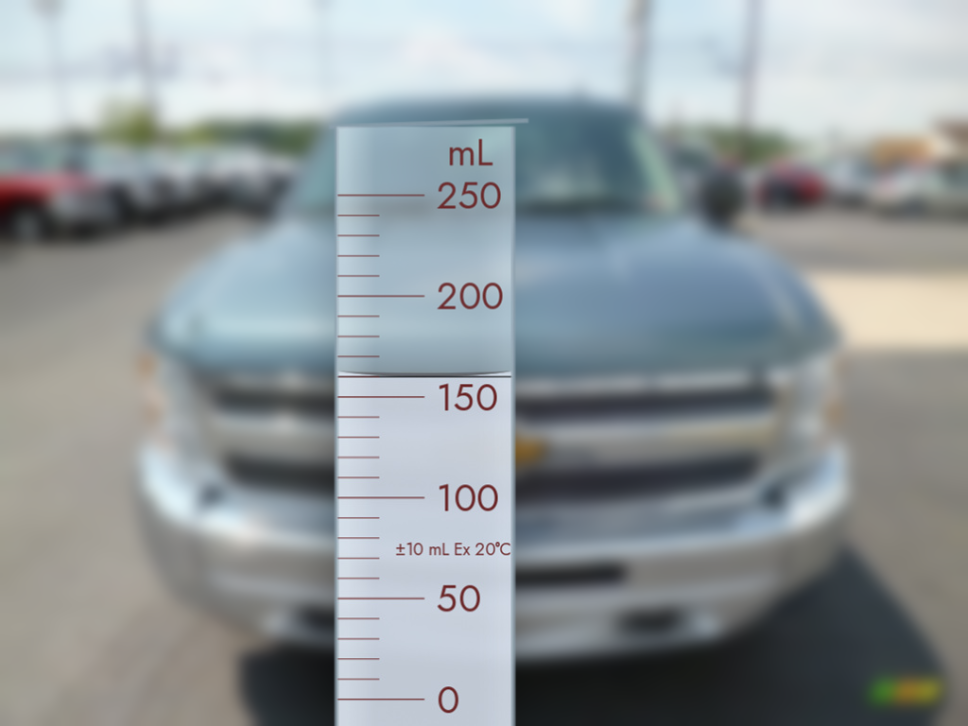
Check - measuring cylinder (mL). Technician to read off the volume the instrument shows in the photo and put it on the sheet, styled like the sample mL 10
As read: mL 160
